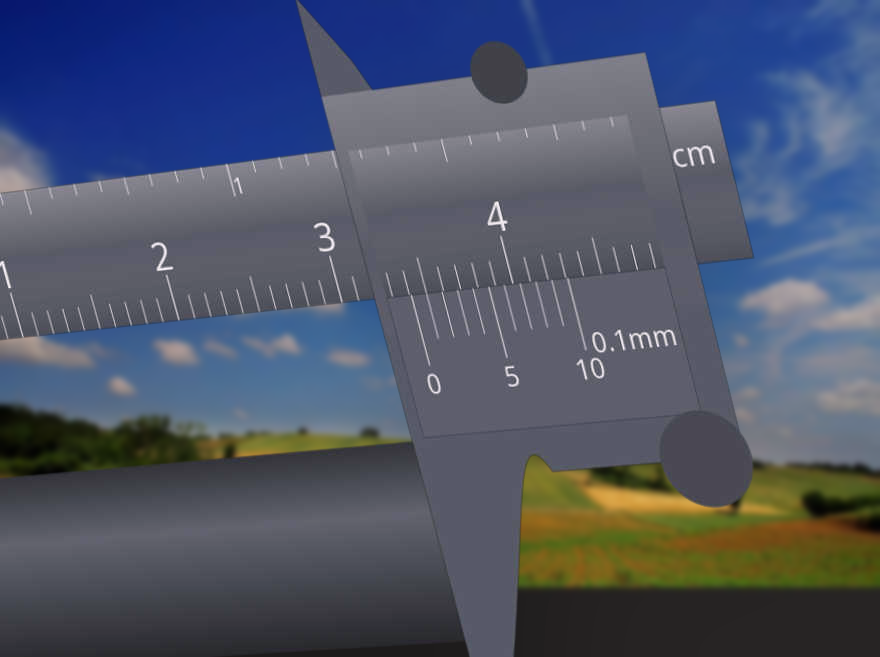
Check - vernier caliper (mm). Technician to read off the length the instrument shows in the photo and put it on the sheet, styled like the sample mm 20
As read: mm 34.1
